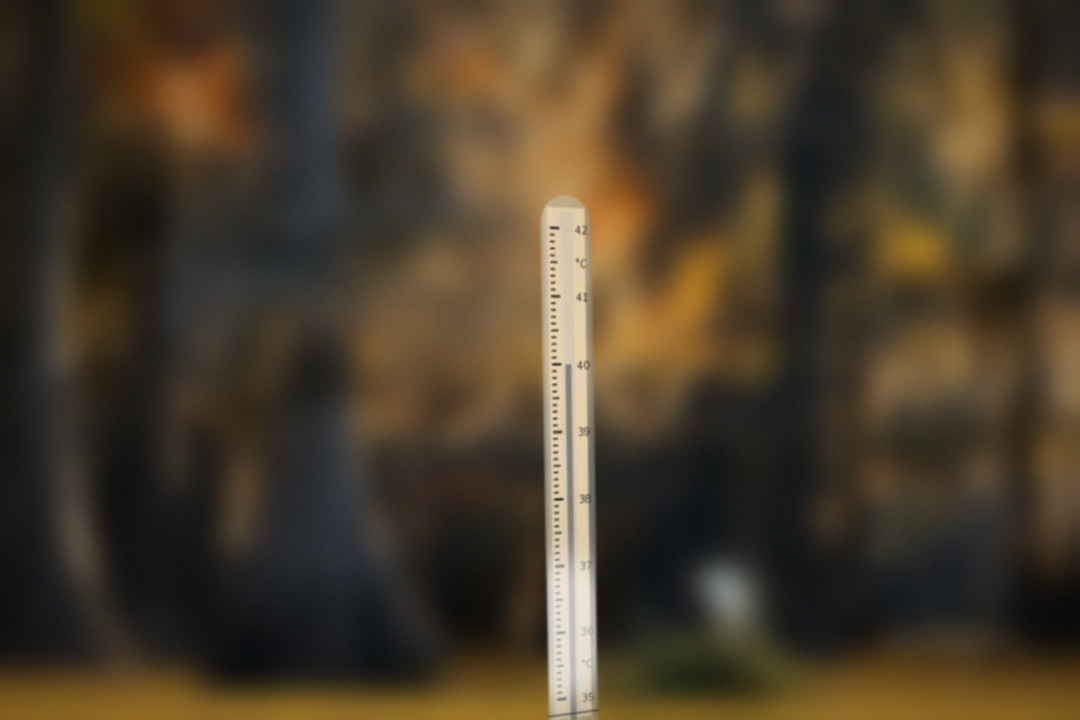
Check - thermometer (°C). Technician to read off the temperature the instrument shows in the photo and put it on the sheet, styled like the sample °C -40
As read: °C 40
